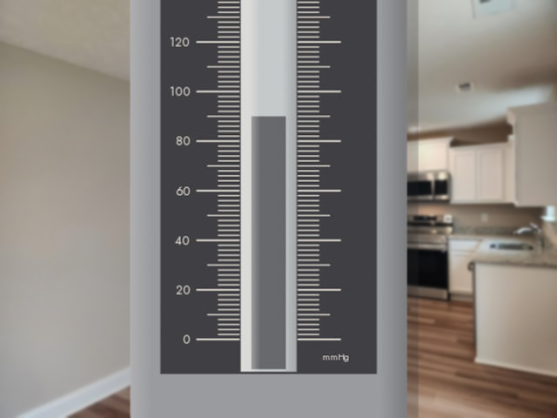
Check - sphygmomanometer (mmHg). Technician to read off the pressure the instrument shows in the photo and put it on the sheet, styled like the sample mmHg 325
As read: mmHg 90
